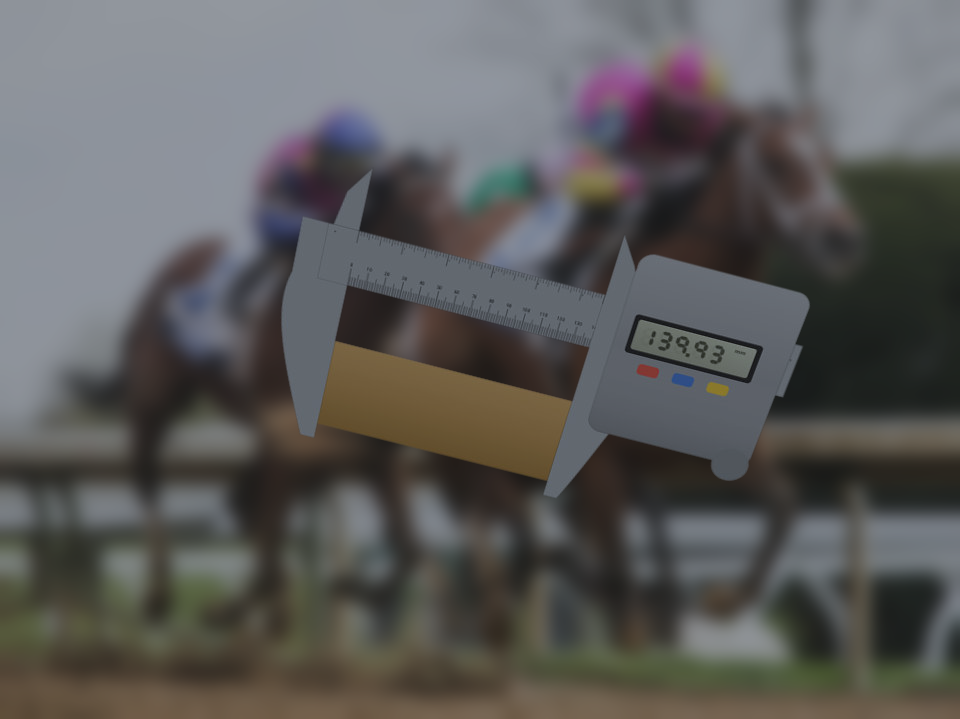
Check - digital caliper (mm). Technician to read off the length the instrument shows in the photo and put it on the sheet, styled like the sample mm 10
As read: mm 139.93
